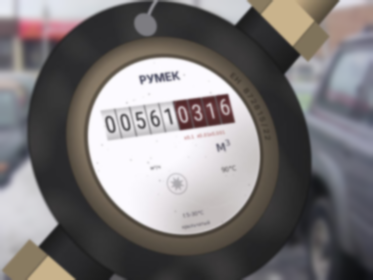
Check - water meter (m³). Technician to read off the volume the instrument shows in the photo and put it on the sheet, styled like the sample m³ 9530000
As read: m³ 561.0316
